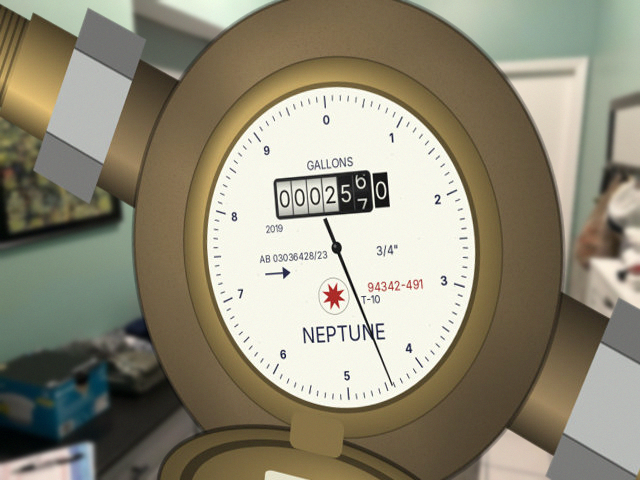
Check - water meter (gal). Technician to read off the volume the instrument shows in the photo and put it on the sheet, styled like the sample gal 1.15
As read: gal 2564.4
